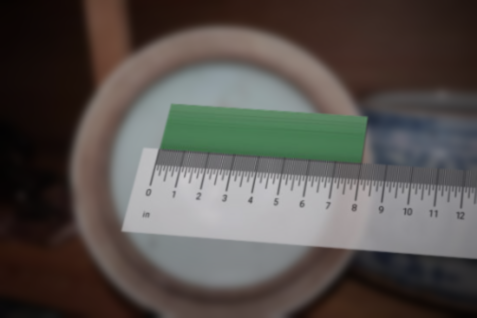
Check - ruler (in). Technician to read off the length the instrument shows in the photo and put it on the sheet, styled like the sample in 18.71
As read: in 8
